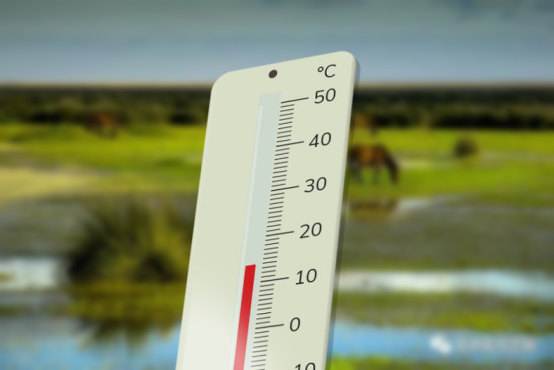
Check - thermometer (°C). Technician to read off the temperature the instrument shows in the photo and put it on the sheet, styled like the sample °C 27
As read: °C 14
